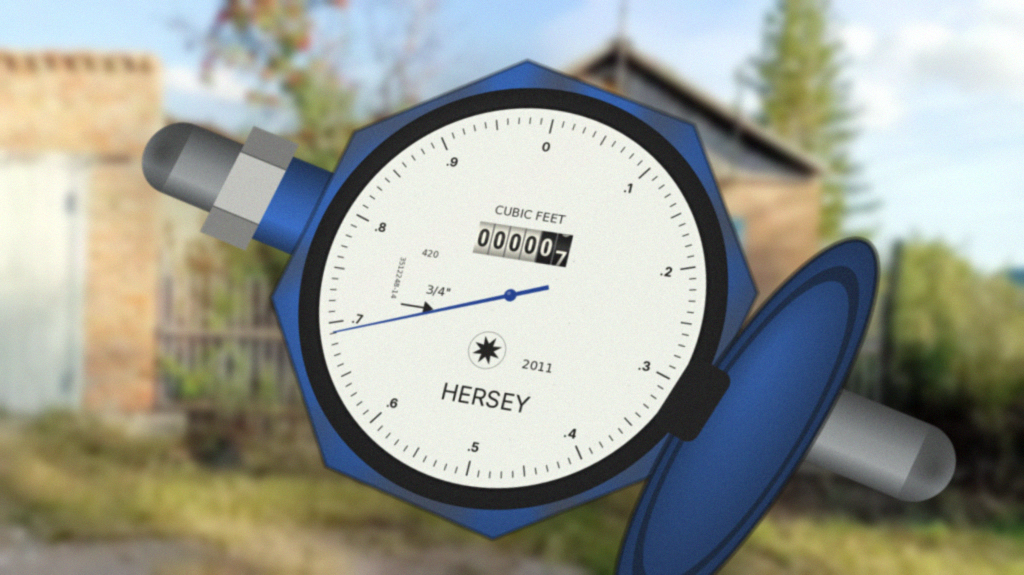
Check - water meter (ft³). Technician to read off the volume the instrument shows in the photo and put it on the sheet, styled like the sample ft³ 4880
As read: ft³ 6.69
